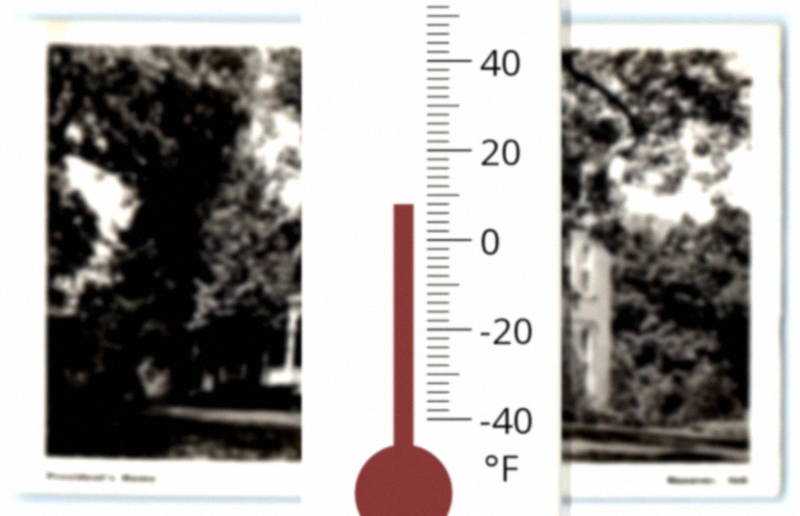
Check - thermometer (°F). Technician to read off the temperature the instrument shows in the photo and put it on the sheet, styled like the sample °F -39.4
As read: °F 8
